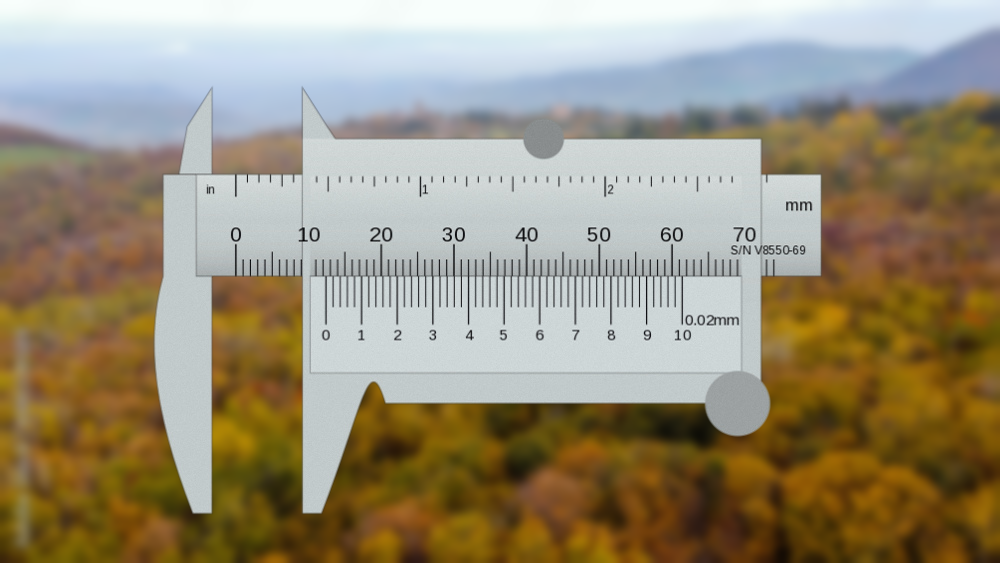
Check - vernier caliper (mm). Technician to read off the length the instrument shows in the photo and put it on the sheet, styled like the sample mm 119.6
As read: mm 12.4
